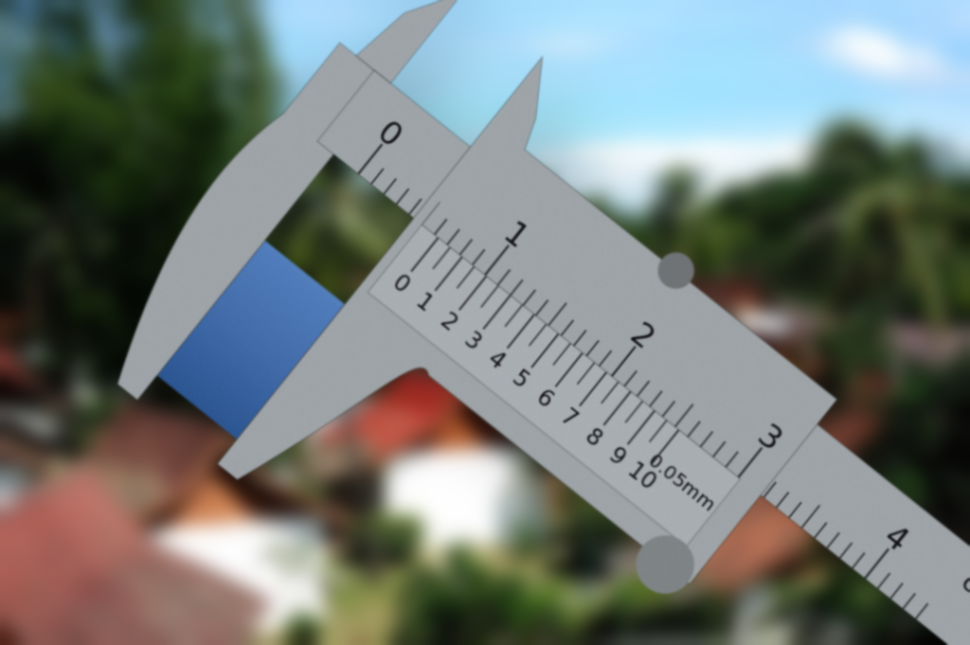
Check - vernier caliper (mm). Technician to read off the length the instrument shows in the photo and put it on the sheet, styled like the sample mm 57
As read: mm 6.3
